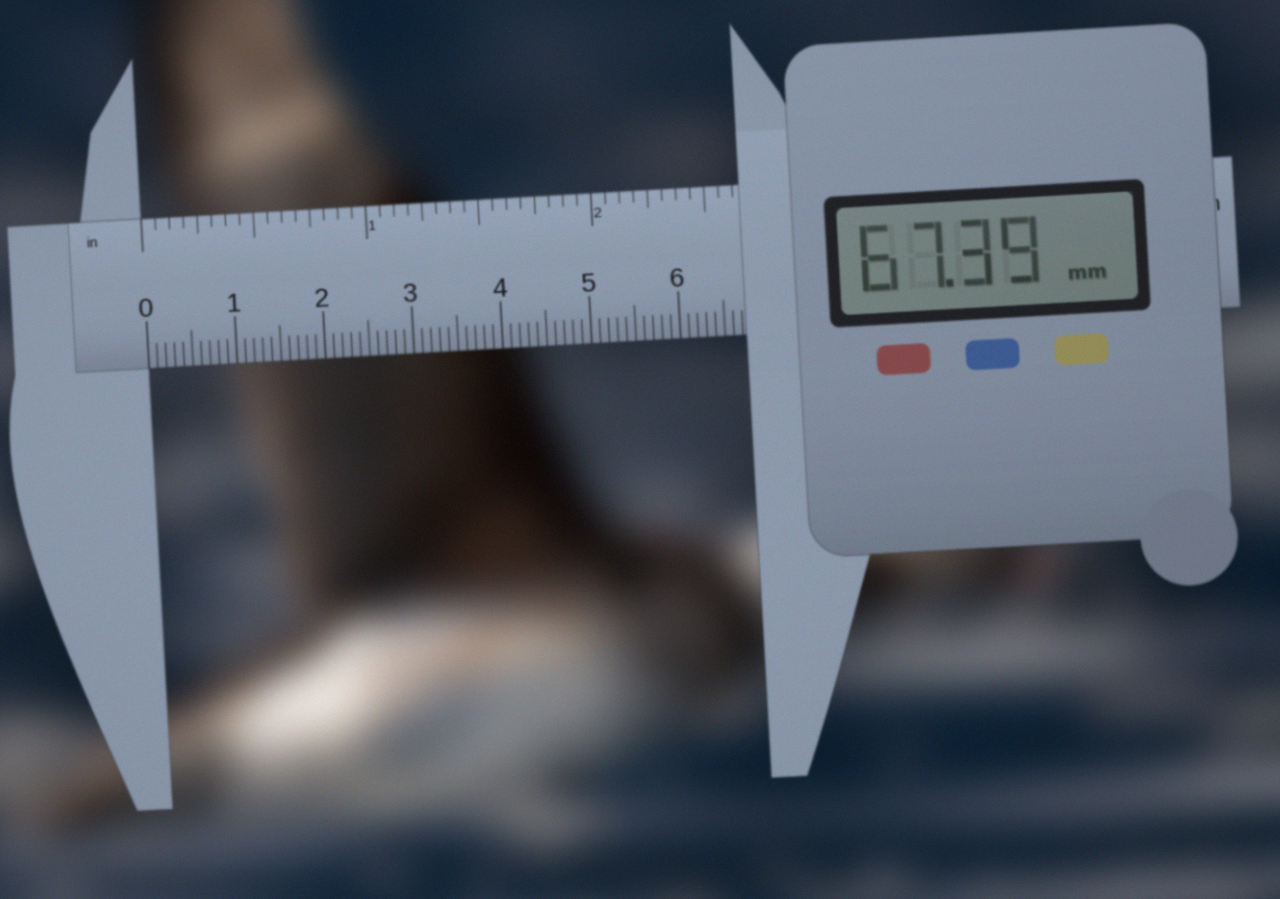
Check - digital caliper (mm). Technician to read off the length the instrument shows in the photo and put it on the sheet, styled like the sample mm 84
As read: mm 67.39
